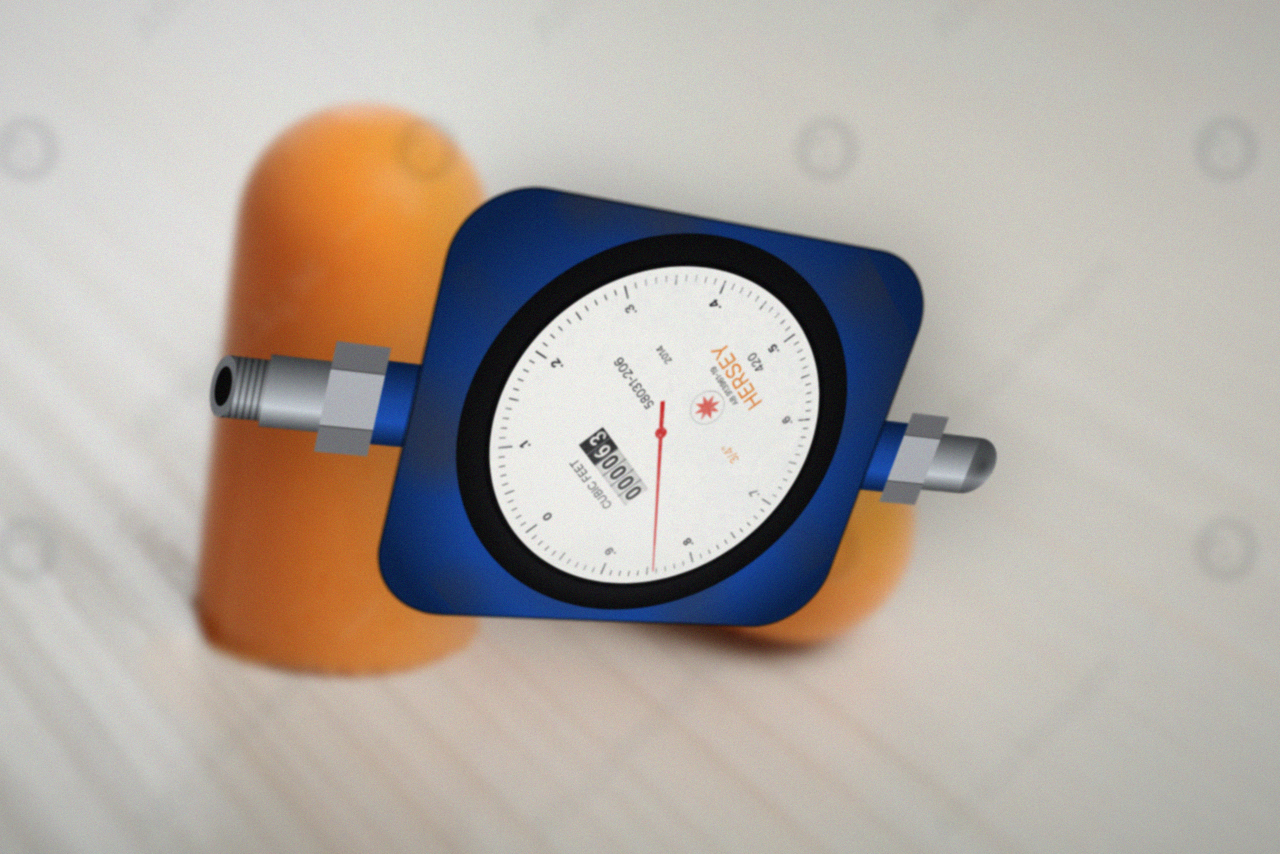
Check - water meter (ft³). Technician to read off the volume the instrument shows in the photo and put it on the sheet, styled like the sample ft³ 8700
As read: ft³ 62.84
